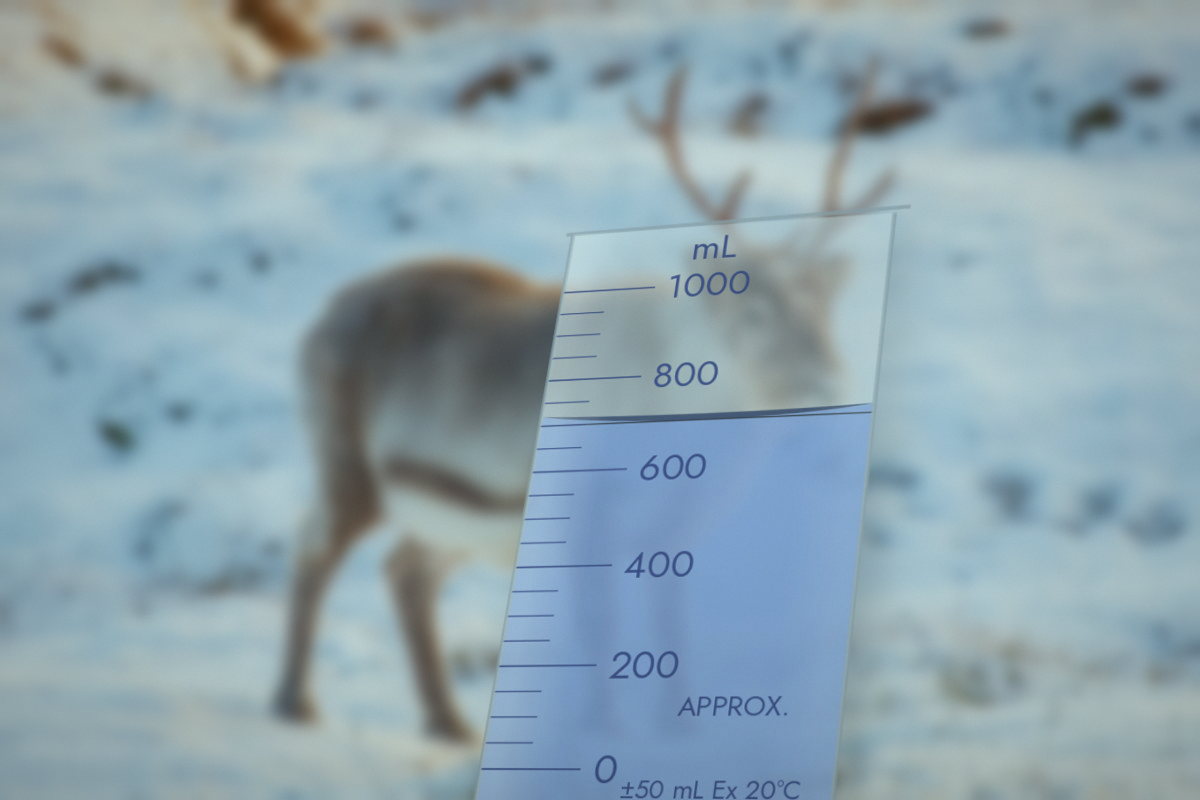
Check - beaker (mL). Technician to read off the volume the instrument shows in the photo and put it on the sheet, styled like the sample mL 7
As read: mL 700
